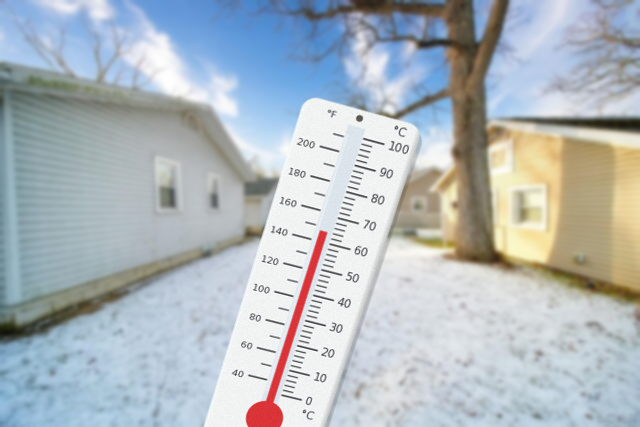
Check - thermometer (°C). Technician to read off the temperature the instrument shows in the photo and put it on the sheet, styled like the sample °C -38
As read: °C 64
